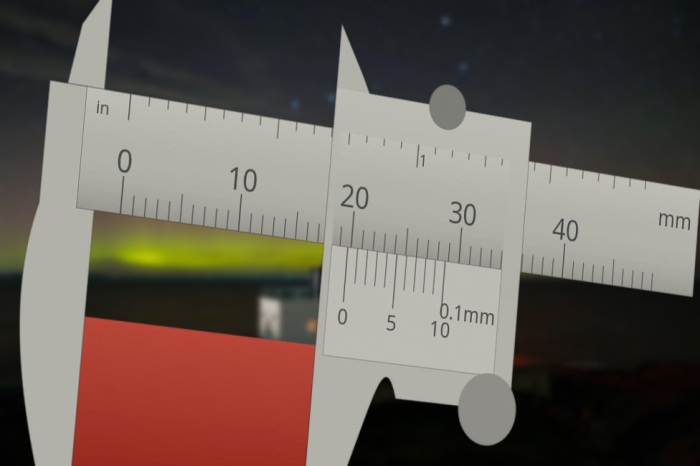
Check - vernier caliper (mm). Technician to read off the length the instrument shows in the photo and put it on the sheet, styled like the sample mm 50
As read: mm 19.7
